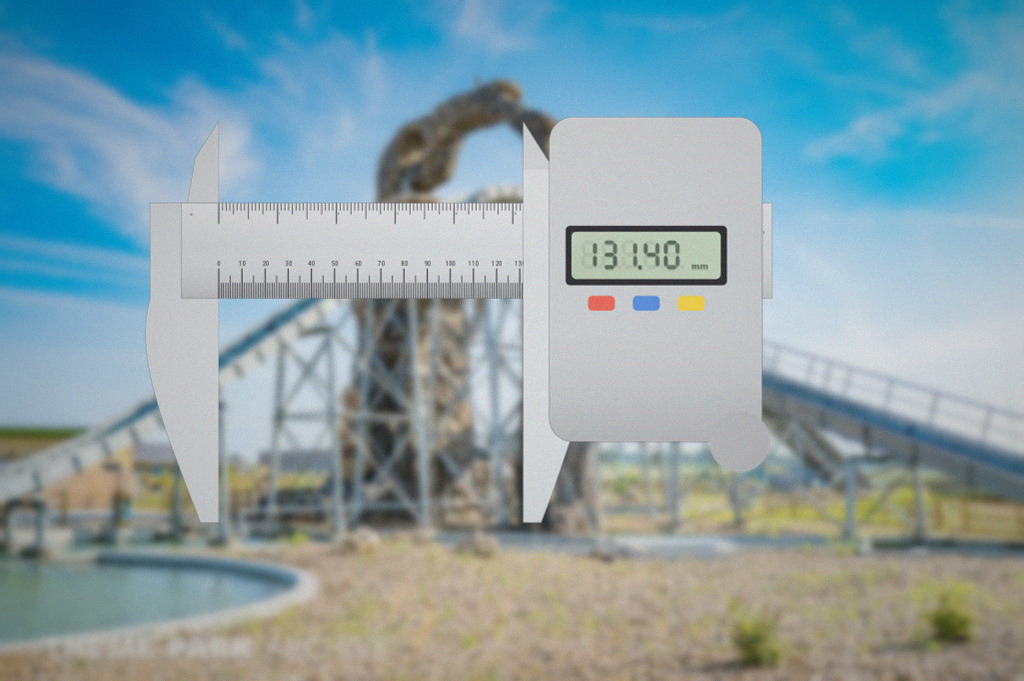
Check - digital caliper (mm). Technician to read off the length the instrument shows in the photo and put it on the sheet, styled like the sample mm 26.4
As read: mm 131.40
